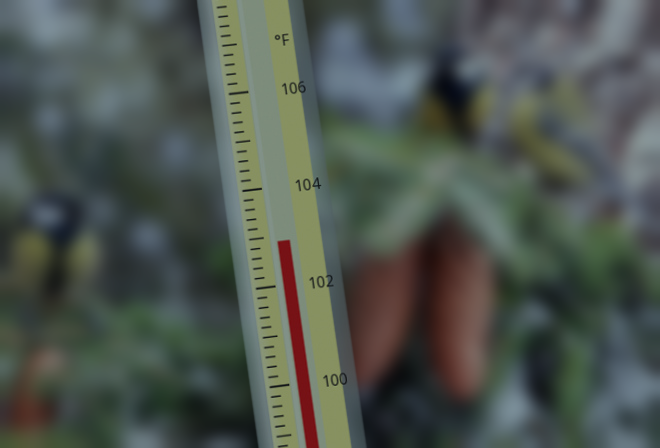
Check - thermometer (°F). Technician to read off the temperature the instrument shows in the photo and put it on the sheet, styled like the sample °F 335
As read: °F 102.9
